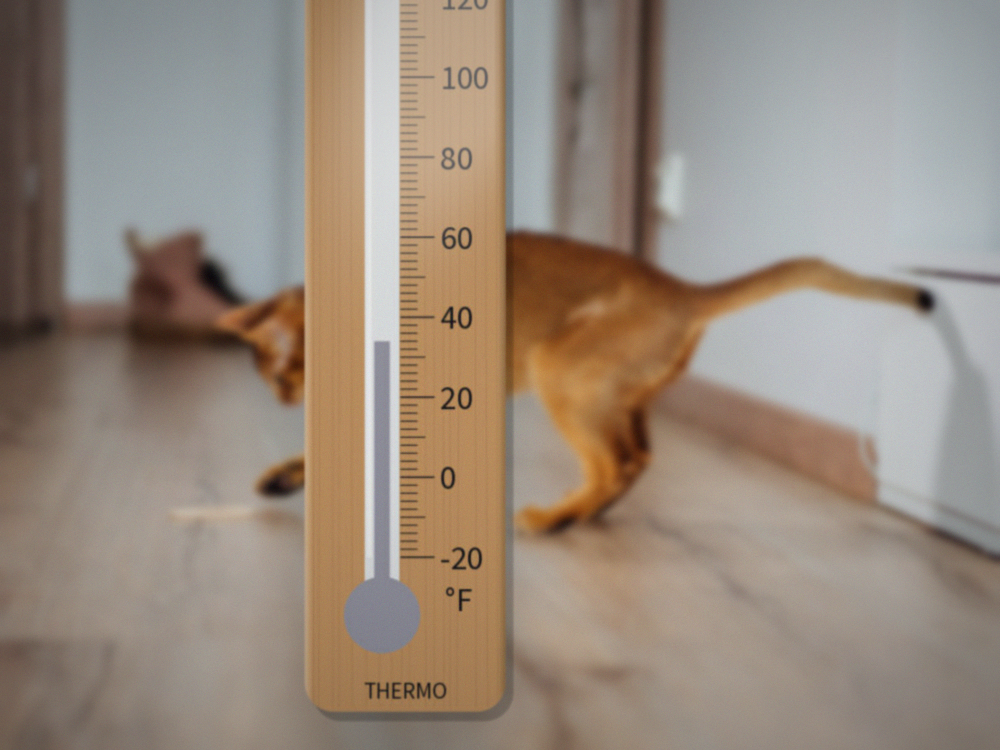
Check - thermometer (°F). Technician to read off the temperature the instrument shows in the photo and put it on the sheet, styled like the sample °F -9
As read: °F 34
